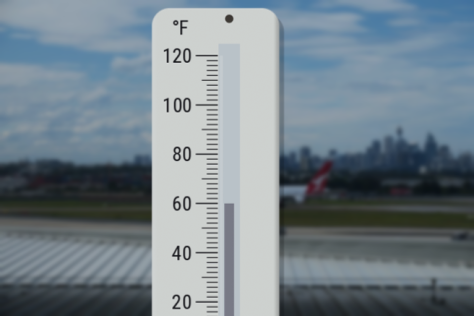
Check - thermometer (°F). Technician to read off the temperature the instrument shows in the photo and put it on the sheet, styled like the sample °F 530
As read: °F 60
